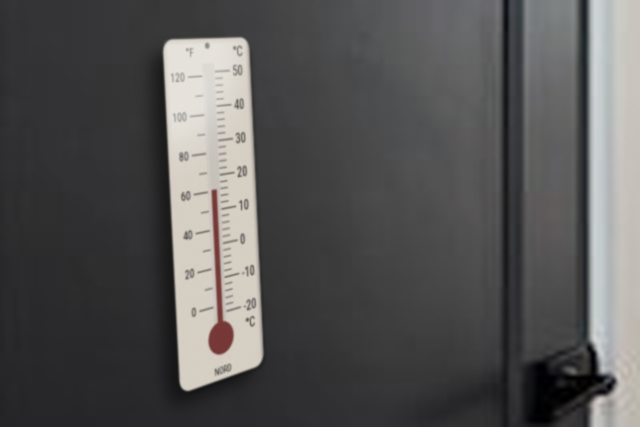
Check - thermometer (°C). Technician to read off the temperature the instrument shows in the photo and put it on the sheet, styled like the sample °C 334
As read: °C 16
